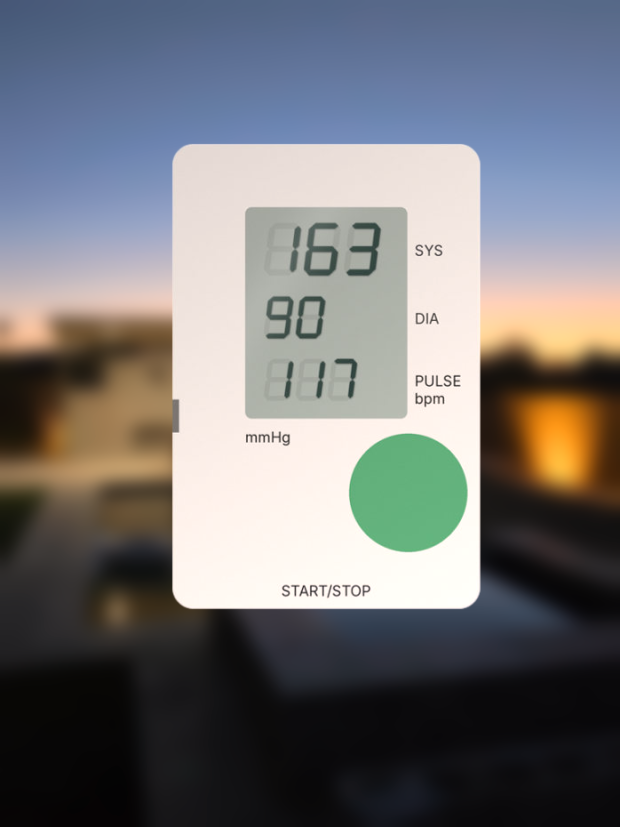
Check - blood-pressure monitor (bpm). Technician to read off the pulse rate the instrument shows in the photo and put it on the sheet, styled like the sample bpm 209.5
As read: bpm 117
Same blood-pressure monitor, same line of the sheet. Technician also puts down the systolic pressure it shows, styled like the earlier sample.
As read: mmHg 163
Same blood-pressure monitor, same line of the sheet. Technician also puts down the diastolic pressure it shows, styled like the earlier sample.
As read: mmHg 90
